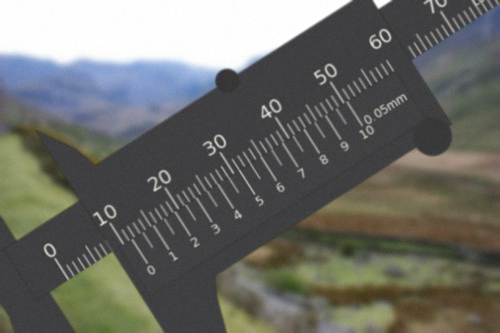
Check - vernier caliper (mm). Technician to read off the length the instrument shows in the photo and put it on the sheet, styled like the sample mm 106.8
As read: mm 11.5
